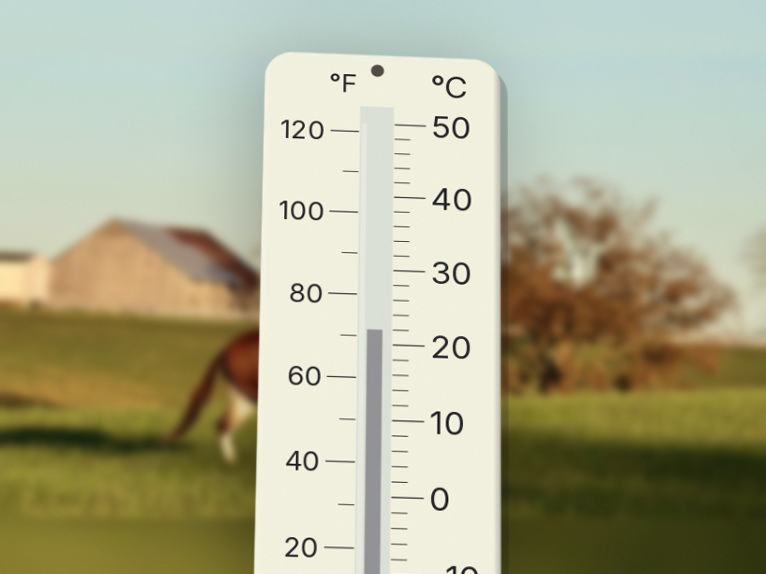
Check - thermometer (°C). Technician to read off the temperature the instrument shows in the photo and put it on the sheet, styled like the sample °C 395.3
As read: °C 22
